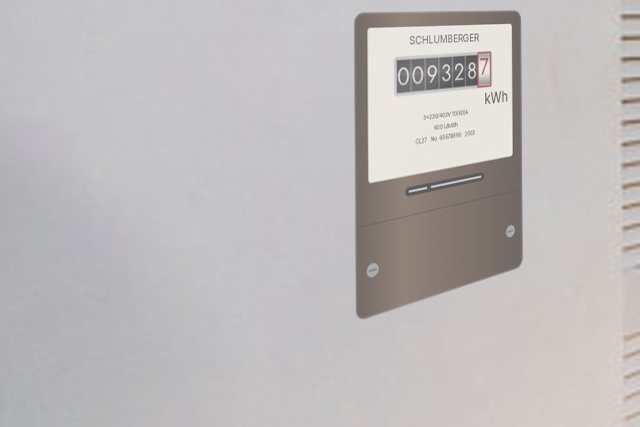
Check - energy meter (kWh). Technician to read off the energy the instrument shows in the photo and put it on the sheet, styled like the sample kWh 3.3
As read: kWh 9328.7
